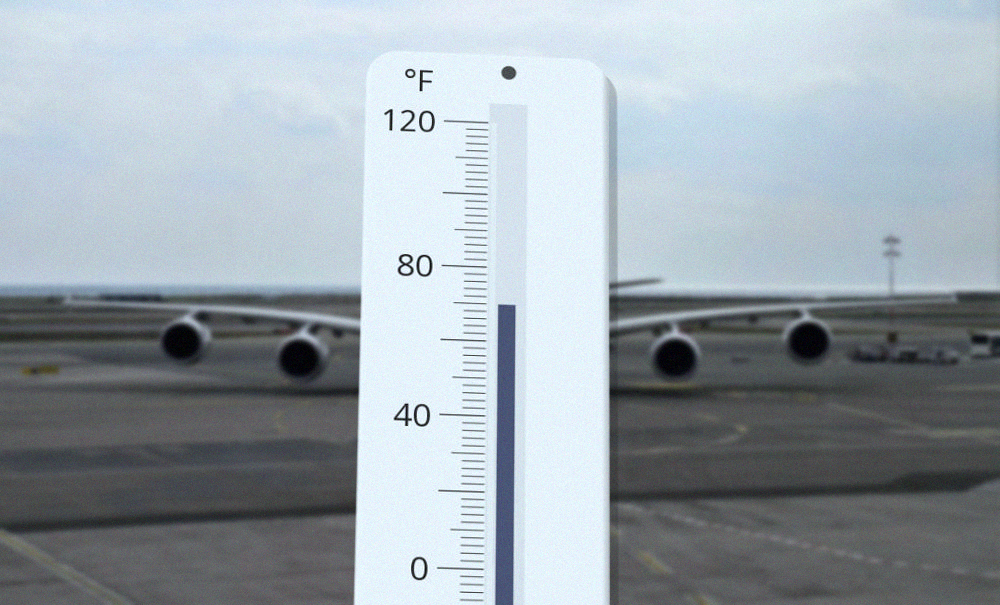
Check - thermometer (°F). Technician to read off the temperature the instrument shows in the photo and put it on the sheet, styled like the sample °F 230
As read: °F 70
